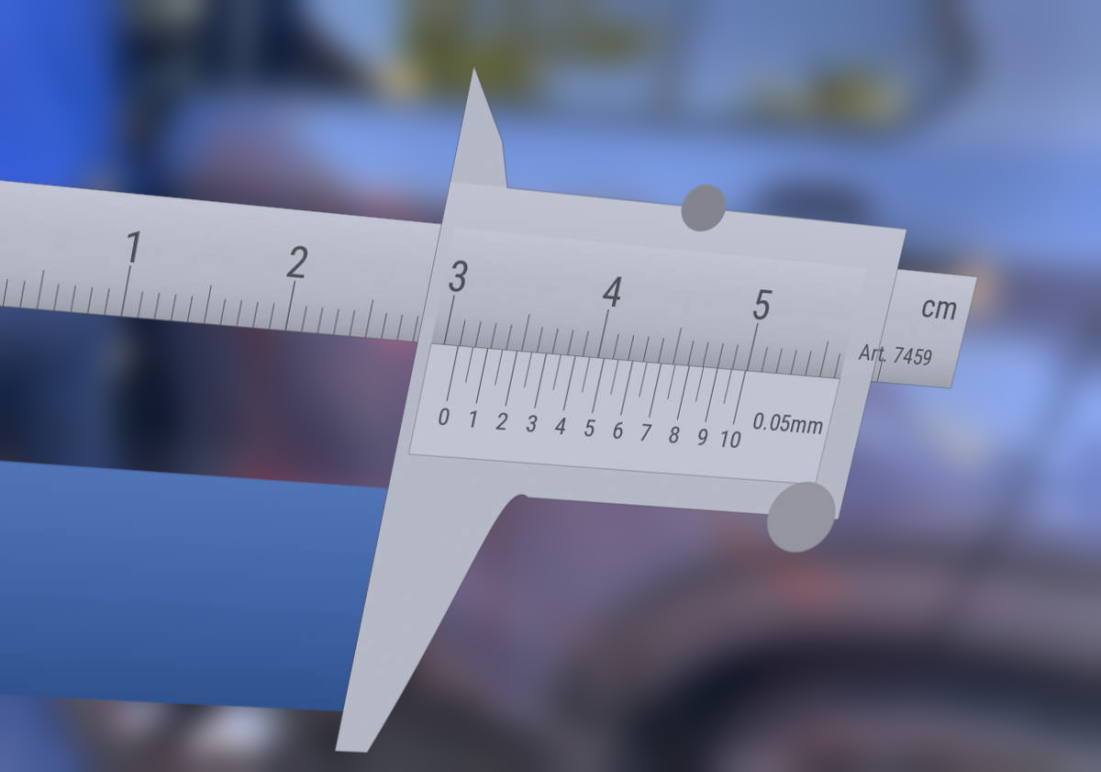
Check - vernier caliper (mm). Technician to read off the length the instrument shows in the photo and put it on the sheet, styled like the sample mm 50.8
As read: mm 30.9
